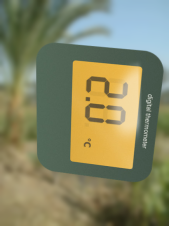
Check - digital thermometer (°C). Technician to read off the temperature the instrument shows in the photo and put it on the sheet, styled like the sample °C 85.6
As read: °C 2.0
